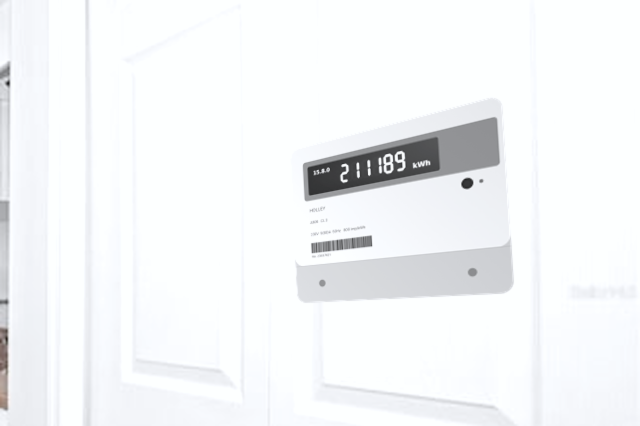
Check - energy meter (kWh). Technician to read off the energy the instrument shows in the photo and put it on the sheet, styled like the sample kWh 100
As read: kWh 211189
